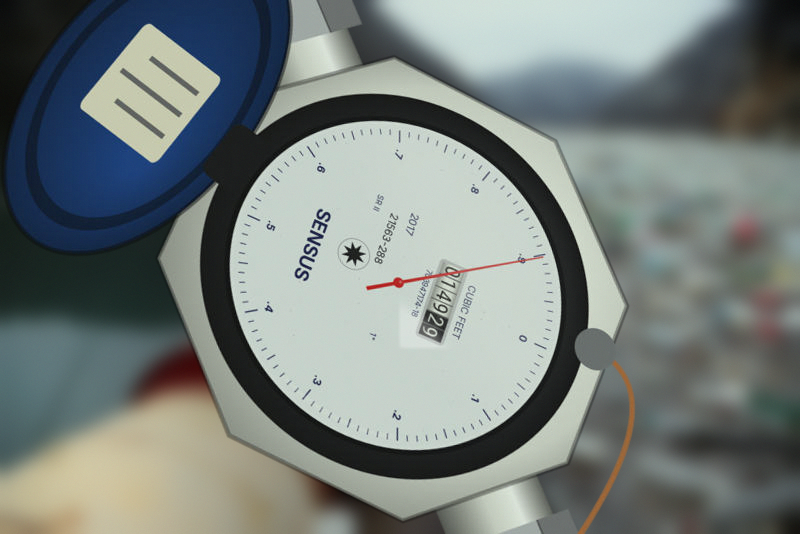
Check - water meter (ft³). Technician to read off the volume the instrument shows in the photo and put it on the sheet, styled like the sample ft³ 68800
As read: ft³ 14928.90
